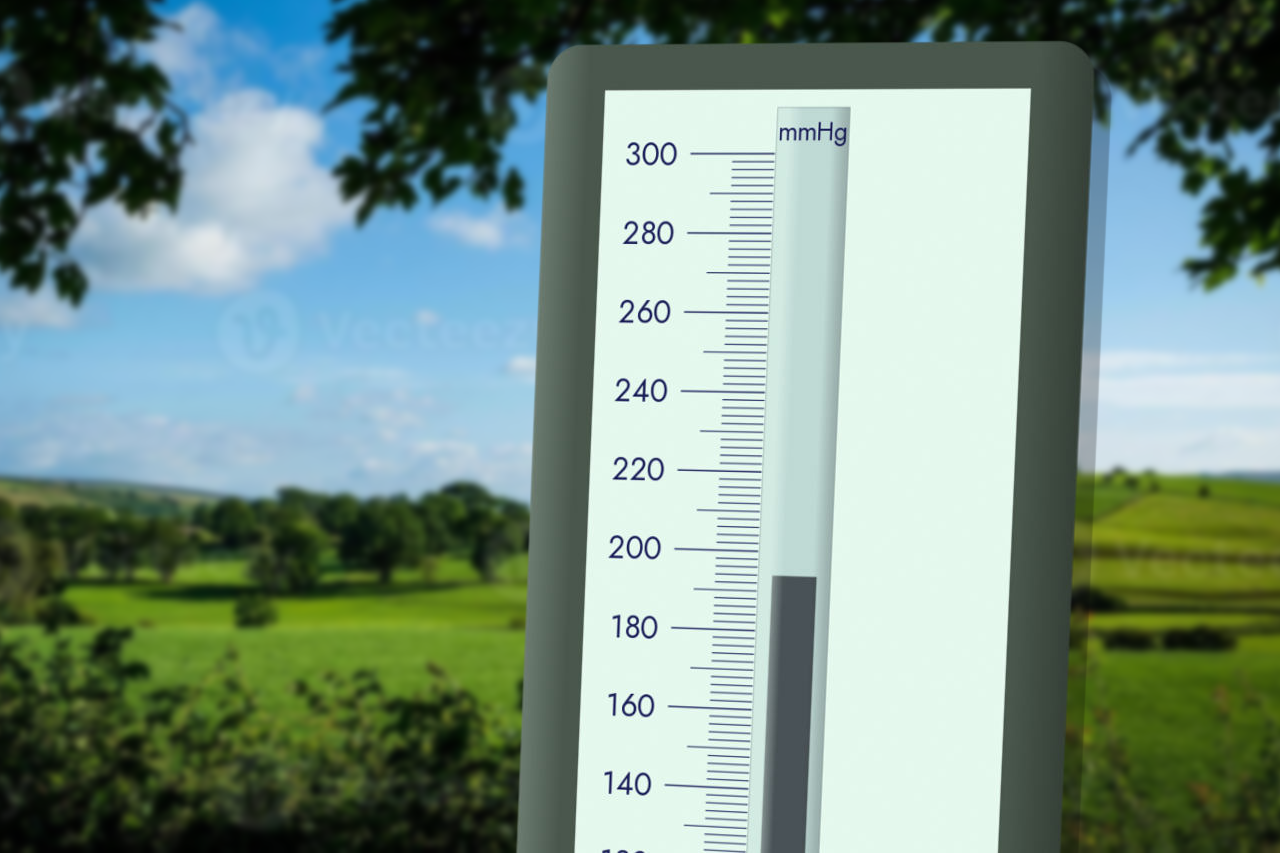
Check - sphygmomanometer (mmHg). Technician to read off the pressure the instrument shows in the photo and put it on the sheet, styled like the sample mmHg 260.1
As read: mmHg 194
